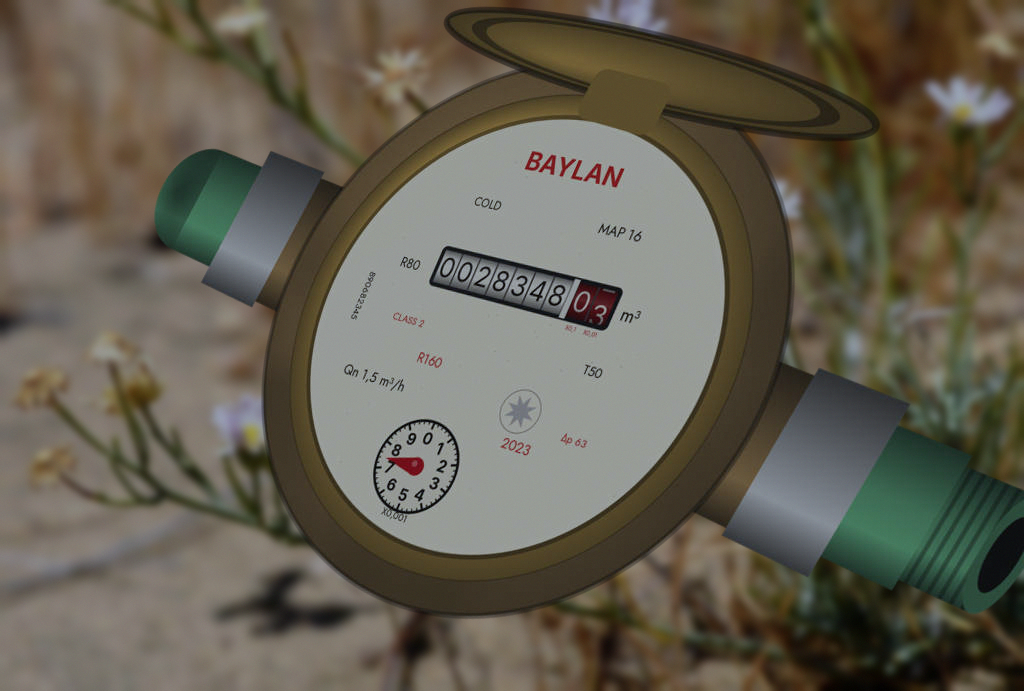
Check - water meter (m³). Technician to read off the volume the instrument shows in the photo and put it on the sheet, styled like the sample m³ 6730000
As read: m³ 28348.027
